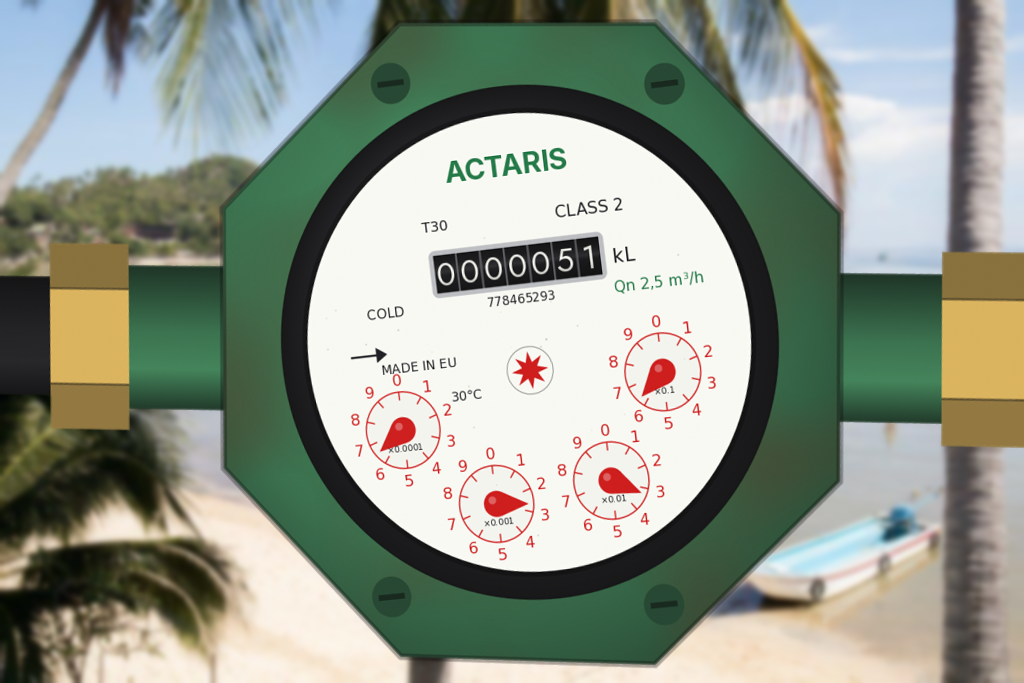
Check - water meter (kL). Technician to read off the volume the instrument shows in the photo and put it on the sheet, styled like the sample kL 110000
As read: kL 51.6326
